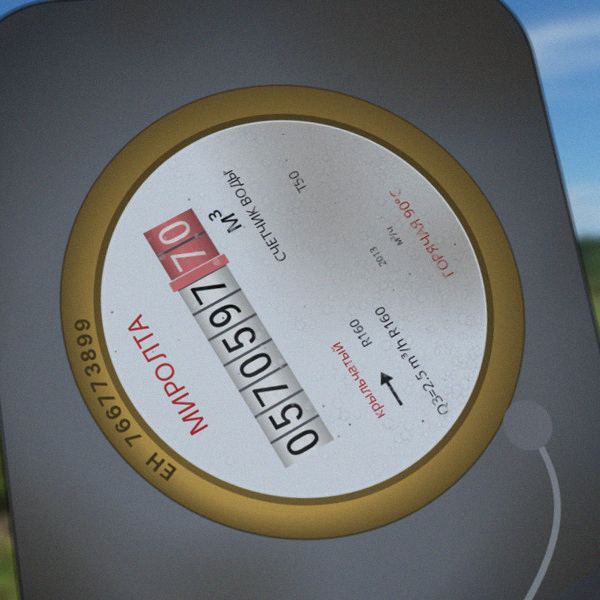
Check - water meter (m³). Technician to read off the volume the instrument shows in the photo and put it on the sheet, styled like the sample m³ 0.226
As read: m³ 570597.70
